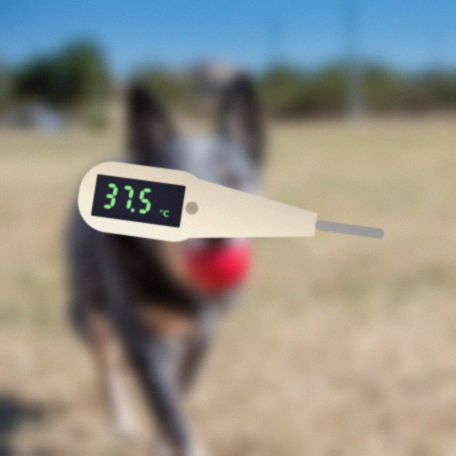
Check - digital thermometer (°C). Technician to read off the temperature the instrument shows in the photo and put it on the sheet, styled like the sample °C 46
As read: °C 37.5
